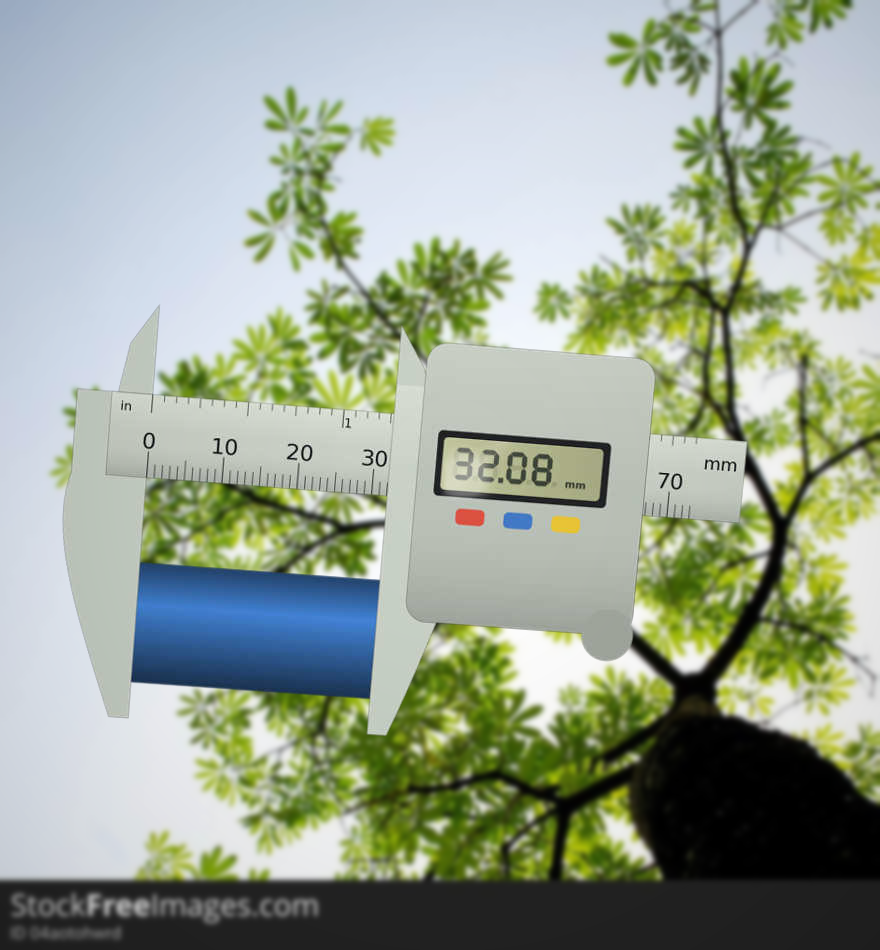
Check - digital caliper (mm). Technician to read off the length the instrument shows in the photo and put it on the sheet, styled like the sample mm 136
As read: mm 32.08
